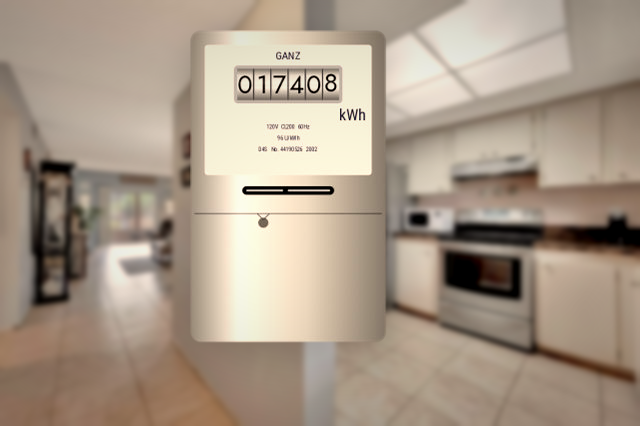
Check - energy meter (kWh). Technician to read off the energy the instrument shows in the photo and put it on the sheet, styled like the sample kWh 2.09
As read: kWh 17408
